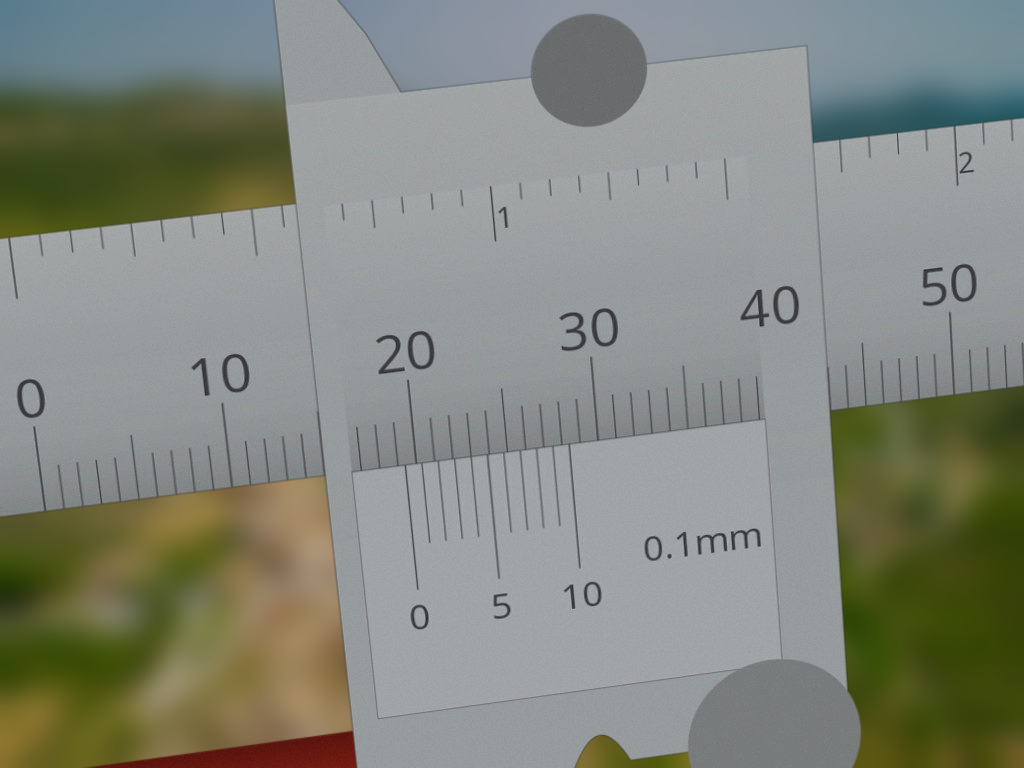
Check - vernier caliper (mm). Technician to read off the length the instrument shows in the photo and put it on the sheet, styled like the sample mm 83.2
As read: mm 19.4
